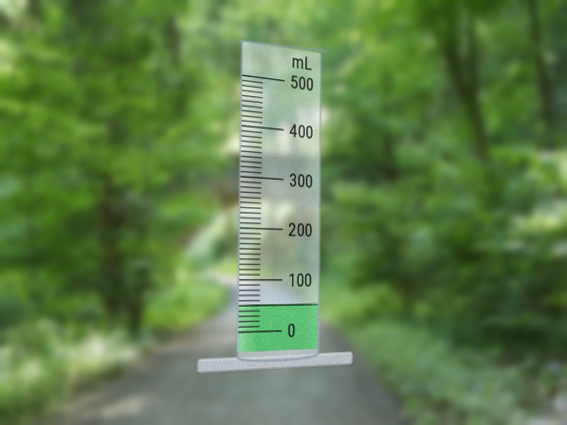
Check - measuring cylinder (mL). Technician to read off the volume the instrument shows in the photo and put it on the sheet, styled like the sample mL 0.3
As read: mL 50
